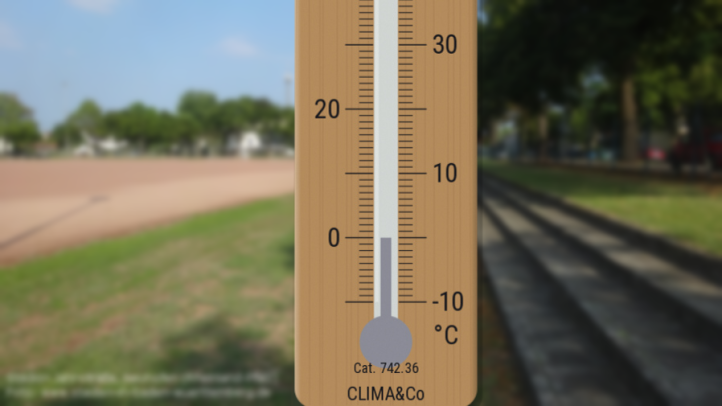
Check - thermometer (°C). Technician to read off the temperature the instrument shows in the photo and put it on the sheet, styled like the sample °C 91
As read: °C 0
